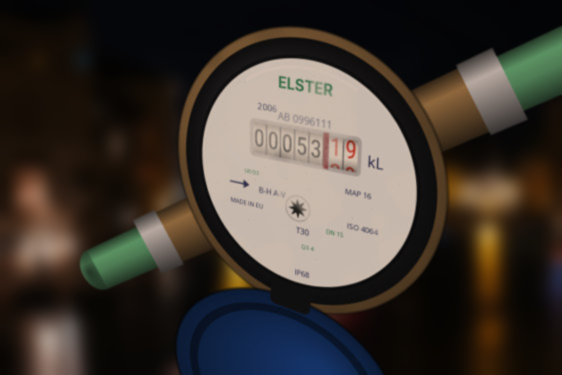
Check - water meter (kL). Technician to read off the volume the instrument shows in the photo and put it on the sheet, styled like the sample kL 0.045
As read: kL 53.19
